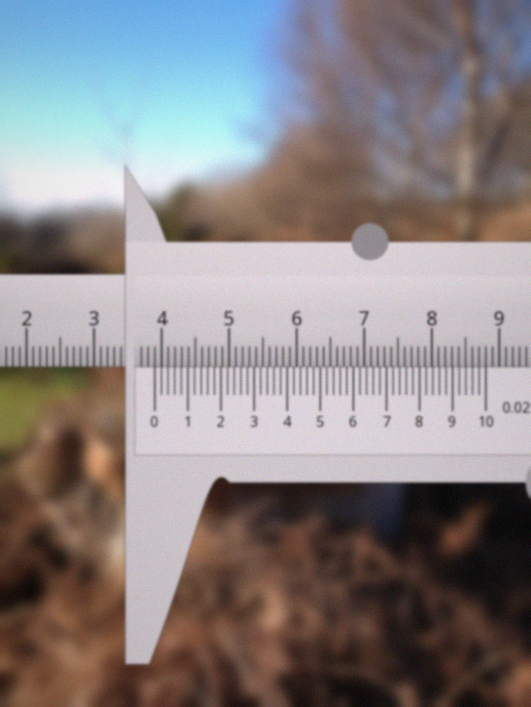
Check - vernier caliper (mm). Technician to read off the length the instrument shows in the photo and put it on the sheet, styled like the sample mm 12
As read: mm 39.0
